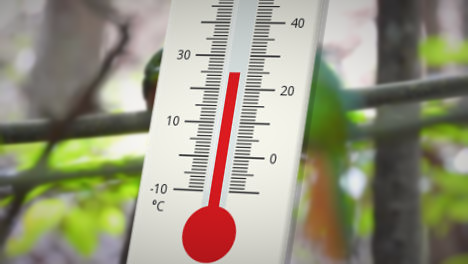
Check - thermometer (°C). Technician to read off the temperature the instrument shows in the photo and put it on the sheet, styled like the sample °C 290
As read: °C 25
